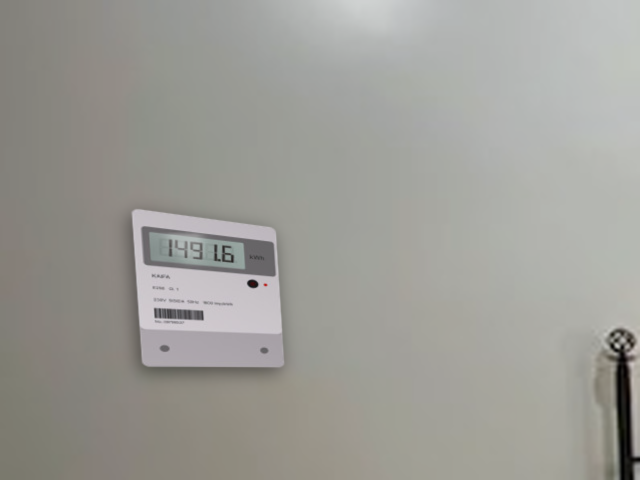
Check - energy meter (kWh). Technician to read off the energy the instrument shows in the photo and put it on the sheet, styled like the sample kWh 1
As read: kWh 1491.6
